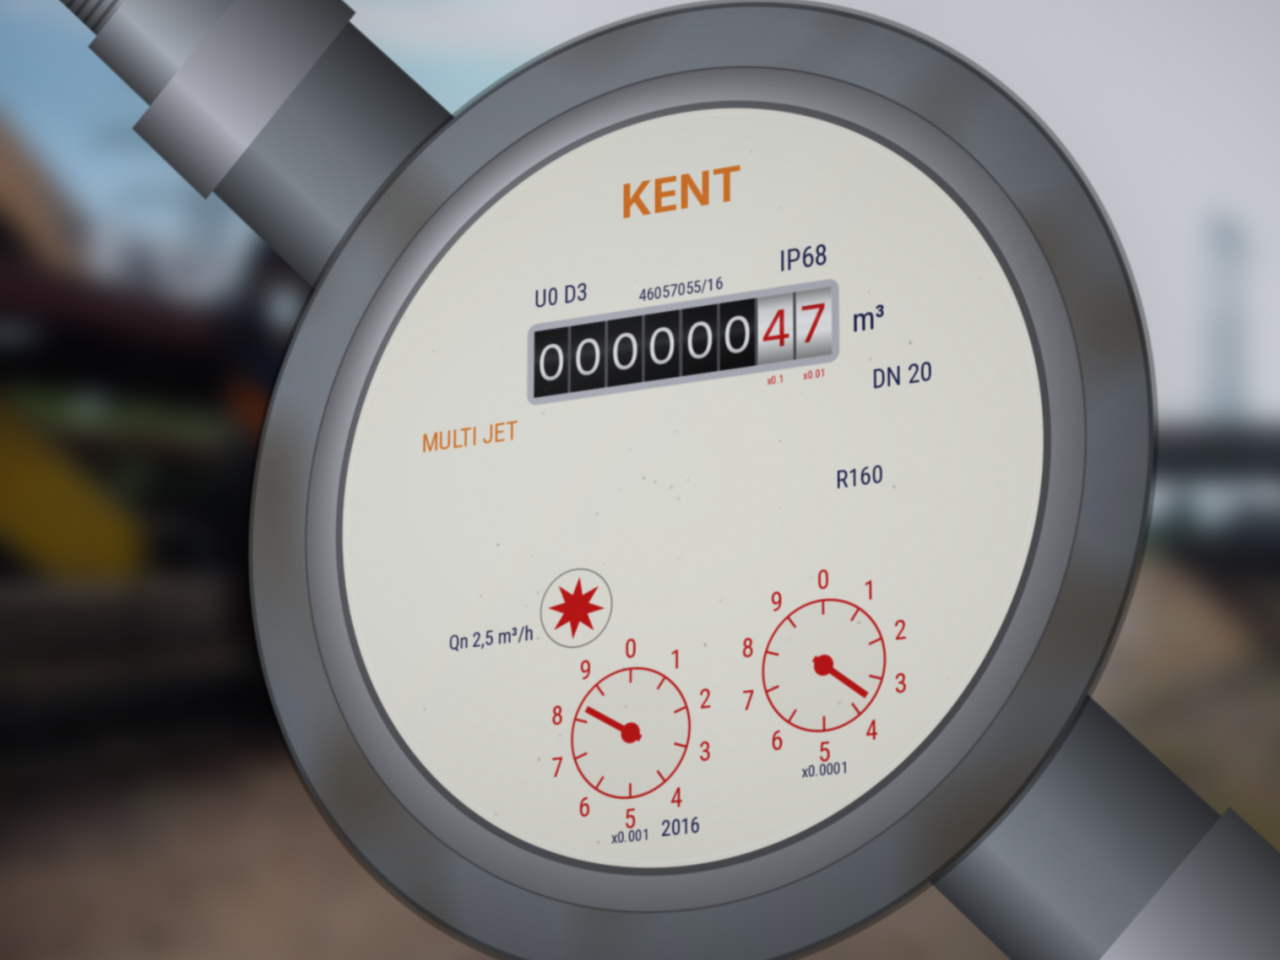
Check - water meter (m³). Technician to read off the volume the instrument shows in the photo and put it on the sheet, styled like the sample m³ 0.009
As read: m³ 0.4783
